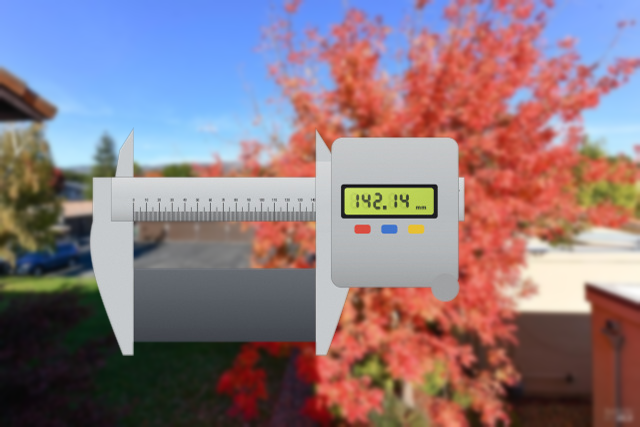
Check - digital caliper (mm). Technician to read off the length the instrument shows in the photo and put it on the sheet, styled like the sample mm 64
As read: mm 142.14
